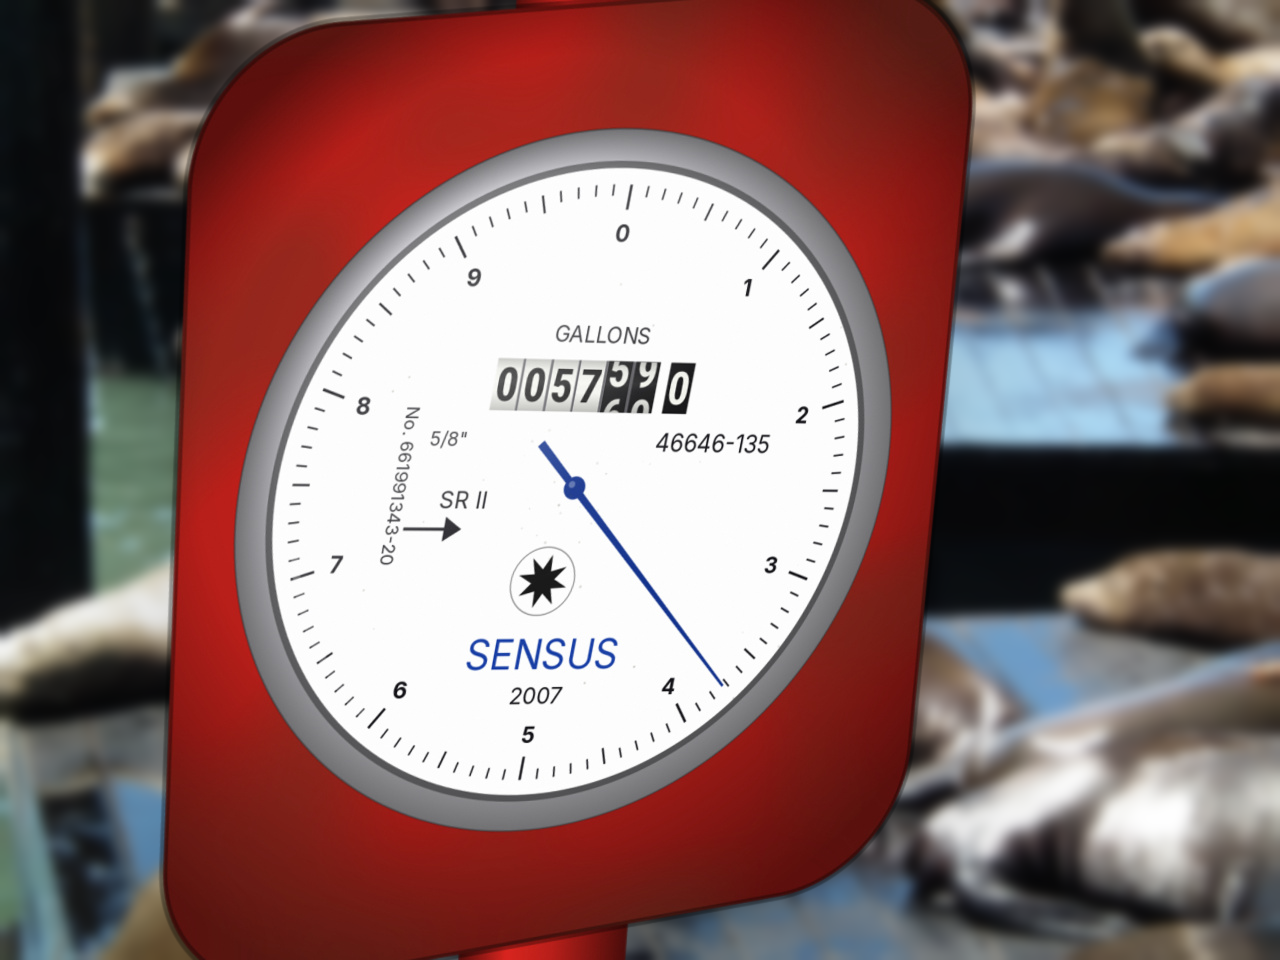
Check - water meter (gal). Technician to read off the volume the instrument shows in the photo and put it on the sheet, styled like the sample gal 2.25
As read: gal 57593.7
